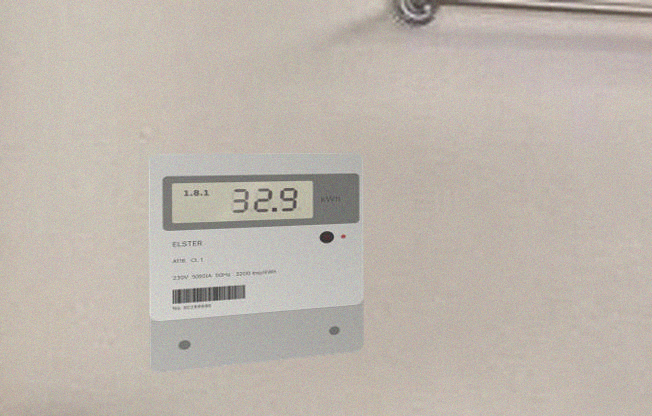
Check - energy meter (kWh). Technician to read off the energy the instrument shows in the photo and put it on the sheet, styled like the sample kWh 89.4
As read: kWh 32.9
